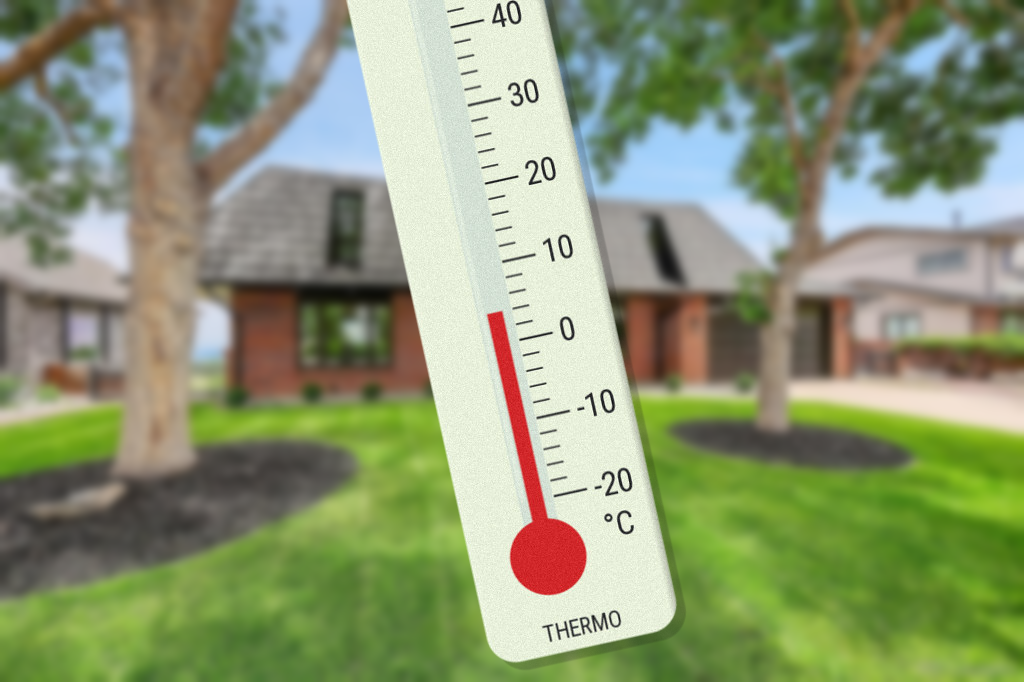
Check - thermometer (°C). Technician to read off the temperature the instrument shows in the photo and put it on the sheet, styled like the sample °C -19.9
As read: °C 4
